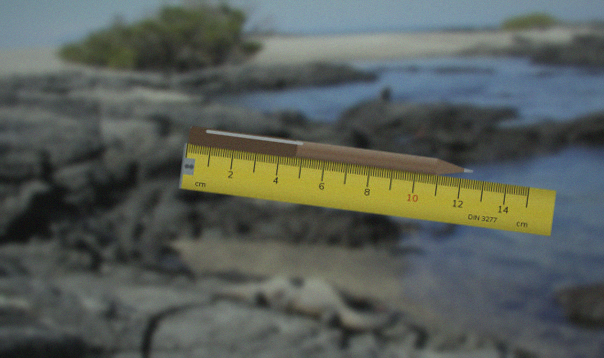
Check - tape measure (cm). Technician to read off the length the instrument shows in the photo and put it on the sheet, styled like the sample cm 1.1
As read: cm 12.5
